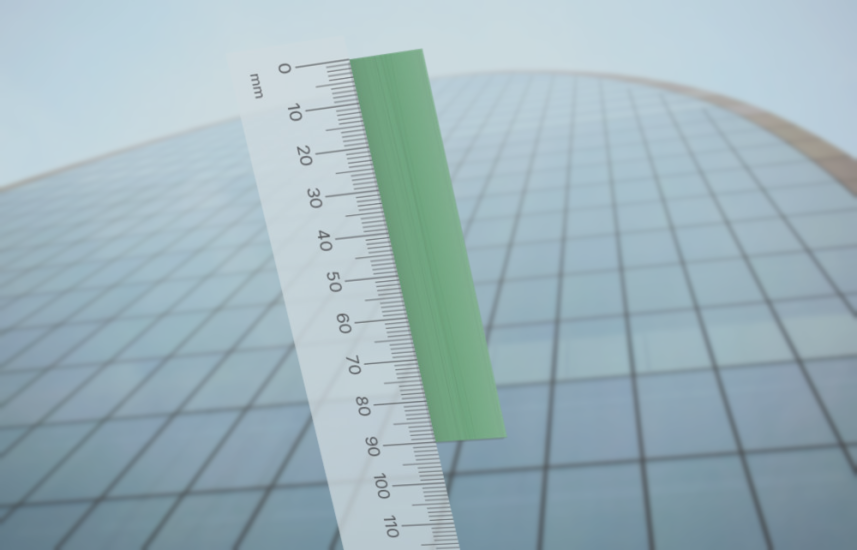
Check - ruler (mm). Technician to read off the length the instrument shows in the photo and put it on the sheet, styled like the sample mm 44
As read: mm 90
